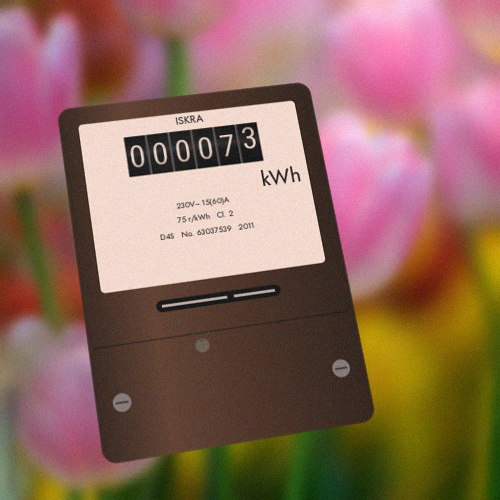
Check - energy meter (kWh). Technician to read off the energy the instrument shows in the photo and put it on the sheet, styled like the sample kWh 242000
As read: kWh 73
